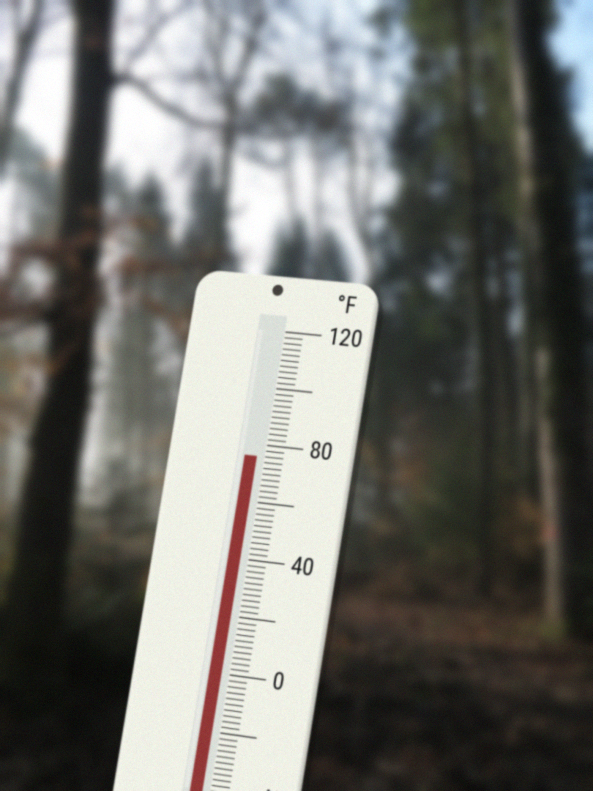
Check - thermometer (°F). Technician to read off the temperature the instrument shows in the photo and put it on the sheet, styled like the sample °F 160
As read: °F 76
